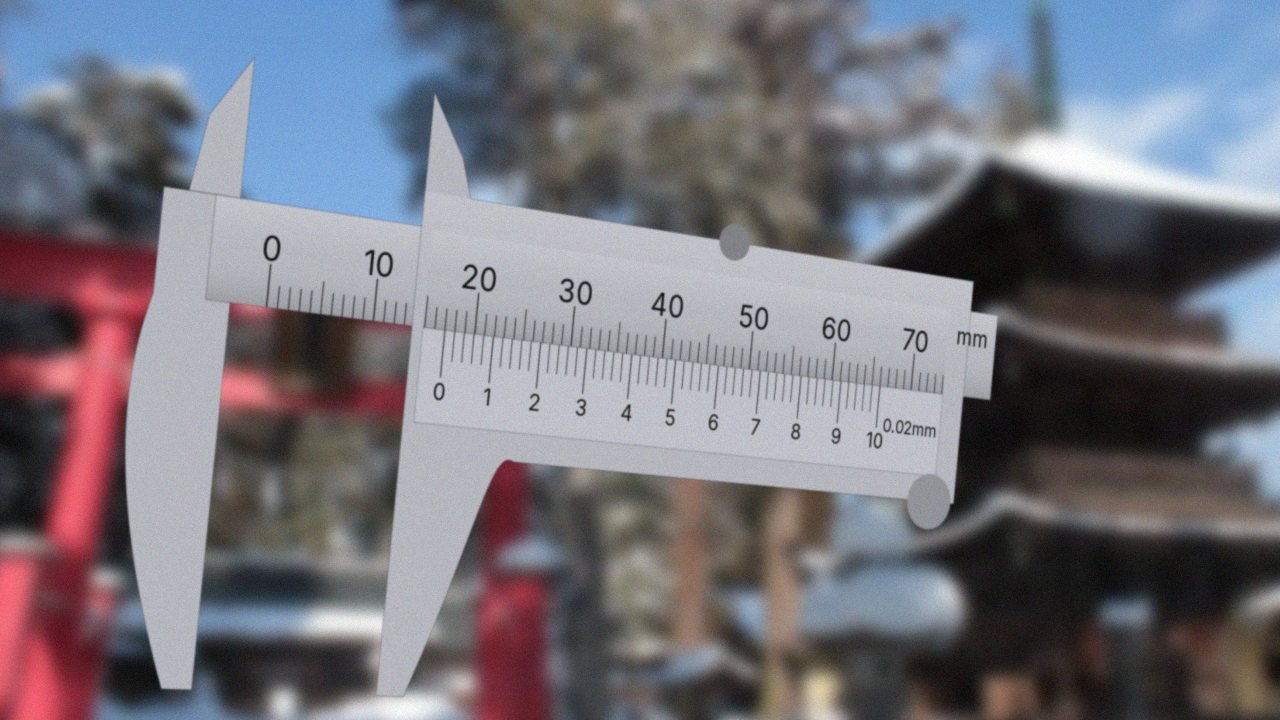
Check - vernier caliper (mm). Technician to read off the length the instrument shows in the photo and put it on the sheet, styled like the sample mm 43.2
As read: mm 17.0
